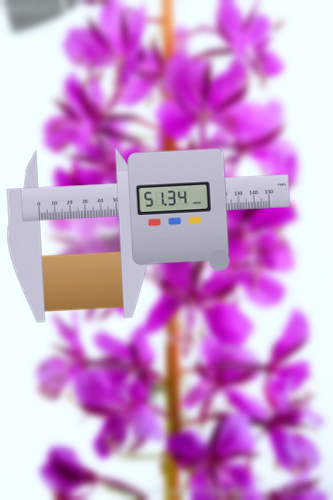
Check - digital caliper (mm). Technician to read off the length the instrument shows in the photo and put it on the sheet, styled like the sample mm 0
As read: mm 51.34
